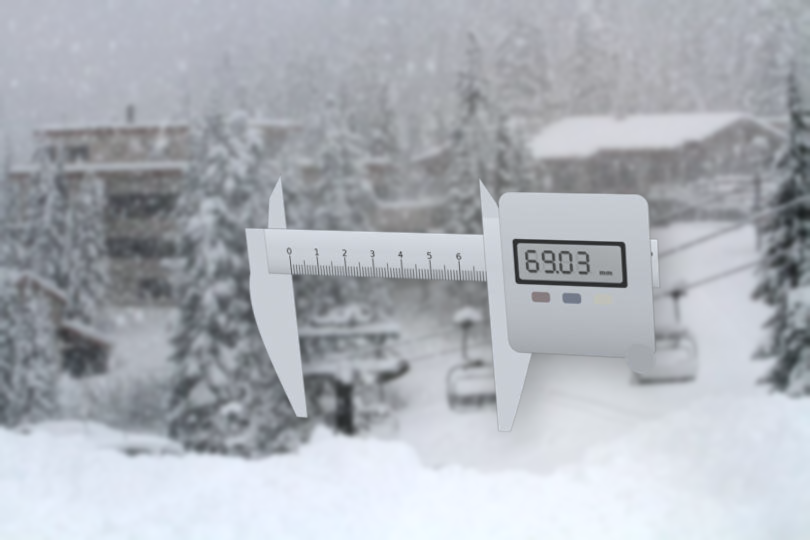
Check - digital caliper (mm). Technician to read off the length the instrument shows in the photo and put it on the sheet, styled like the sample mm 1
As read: mm 69.03
